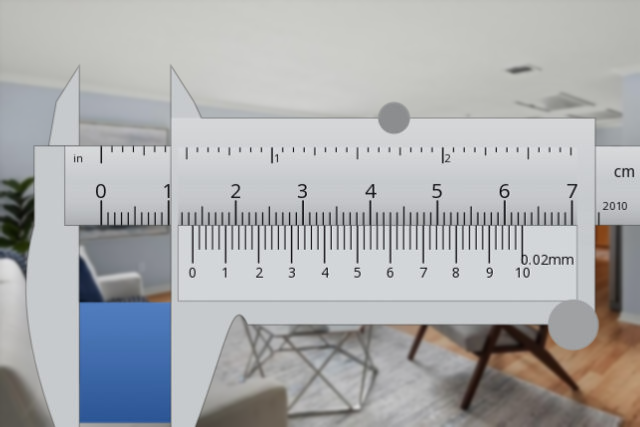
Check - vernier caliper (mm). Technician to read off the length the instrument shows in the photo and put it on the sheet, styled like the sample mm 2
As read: mm 13.6
